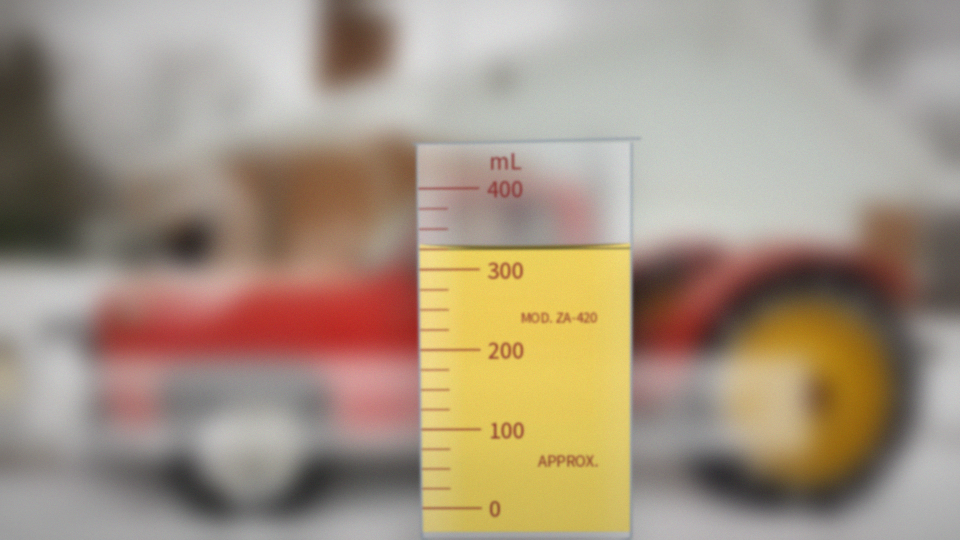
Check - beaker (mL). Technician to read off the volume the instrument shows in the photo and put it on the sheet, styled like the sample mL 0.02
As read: mL 325
